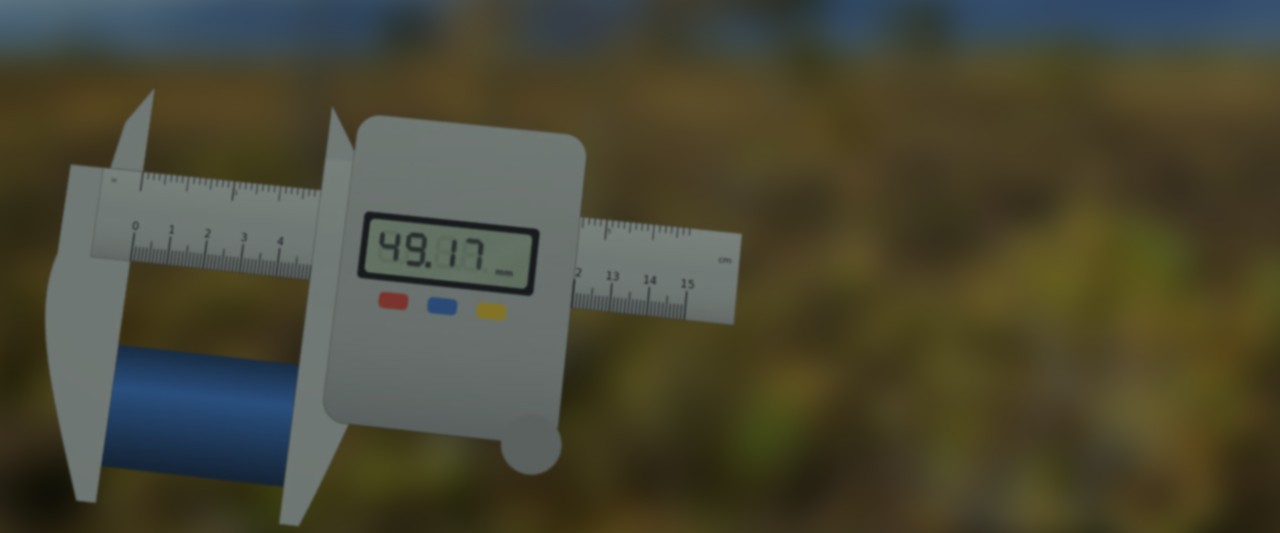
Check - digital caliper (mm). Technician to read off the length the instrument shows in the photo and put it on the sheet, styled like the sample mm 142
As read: mm 49.17
